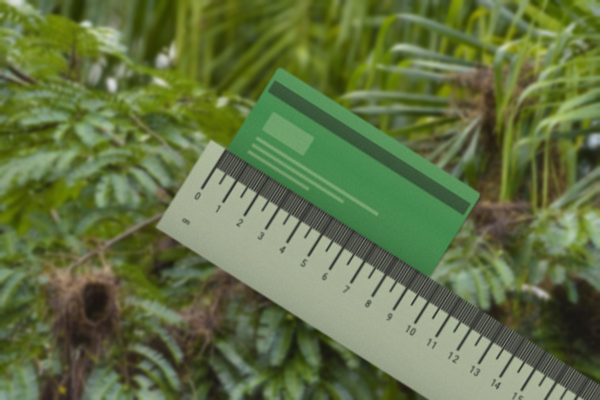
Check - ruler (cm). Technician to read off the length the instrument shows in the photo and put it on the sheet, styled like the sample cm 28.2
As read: cm 9.5
